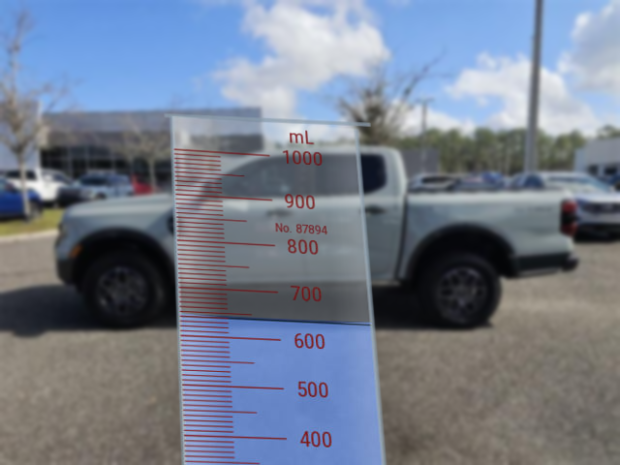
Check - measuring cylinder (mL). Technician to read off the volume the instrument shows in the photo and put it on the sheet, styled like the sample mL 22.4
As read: mL 640
